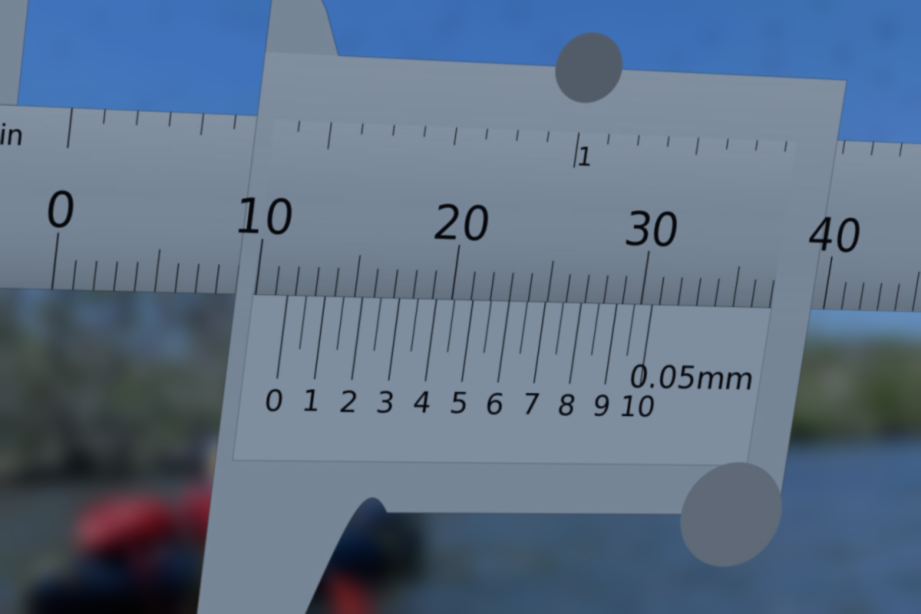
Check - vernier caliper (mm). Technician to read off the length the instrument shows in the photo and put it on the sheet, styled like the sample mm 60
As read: mm 11.6
